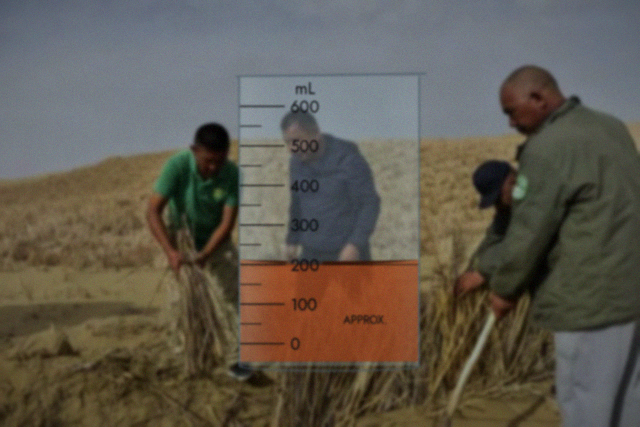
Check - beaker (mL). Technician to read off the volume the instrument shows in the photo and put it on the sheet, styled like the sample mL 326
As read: mL 200
